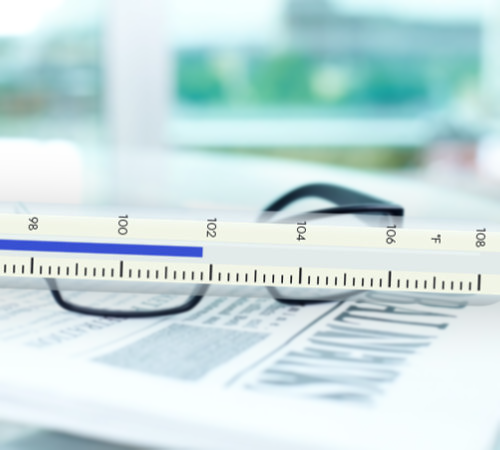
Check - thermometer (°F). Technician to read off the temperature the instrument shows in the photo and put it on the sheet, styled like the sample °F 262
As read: °F 101.8
